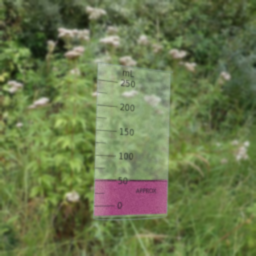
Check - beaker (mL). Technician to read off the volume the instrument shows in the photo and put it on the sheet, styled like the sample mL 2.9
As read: mL 50
